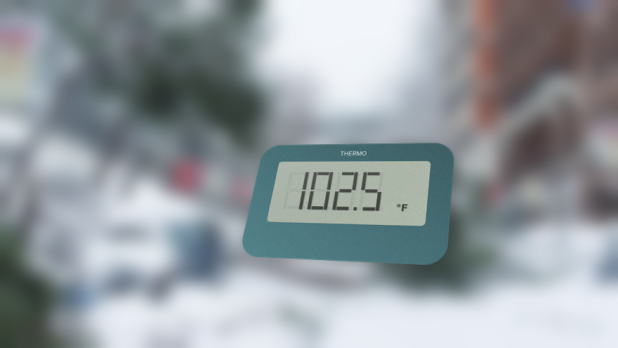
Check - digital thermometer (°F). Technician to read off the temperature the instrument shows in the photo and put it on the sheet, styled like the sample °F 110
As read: °F 102.5
